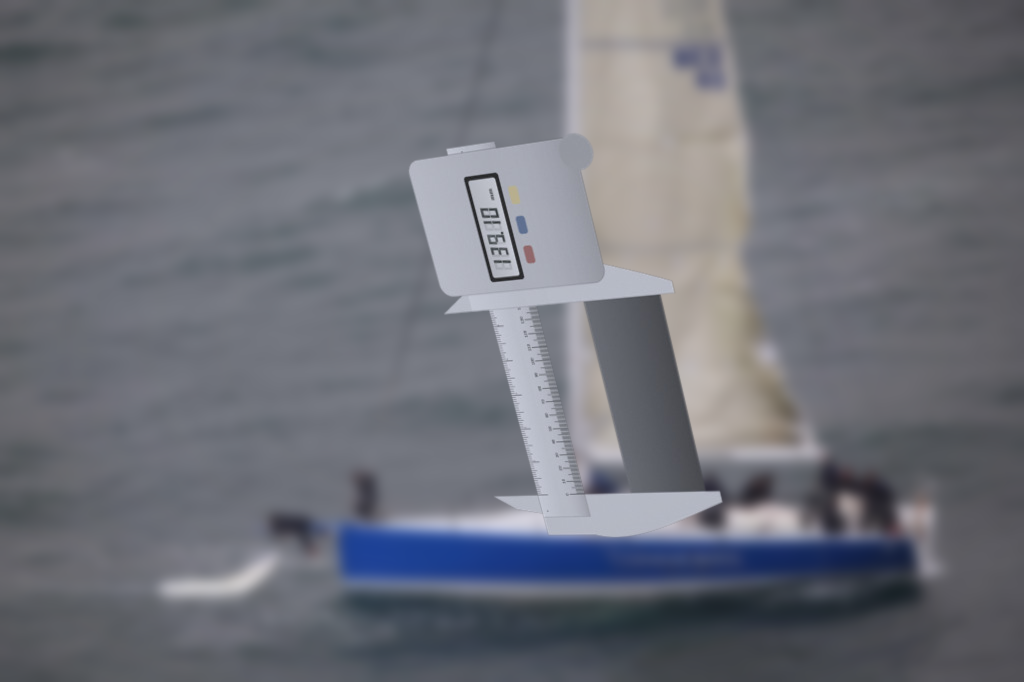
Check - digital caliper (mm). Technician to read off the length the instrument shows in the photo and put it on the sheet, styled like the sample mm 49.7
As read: mm 139.10
